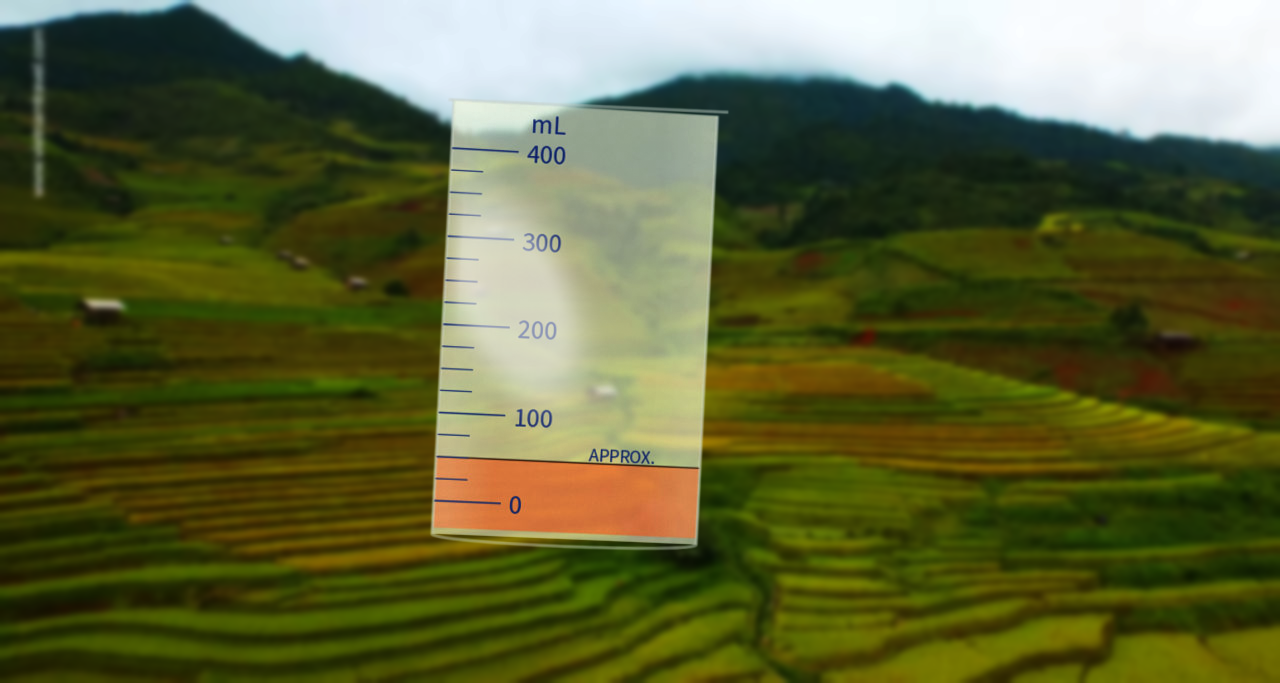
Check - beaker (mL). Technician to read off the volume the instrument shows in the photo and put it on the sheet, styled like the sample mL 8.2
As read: mL 50
